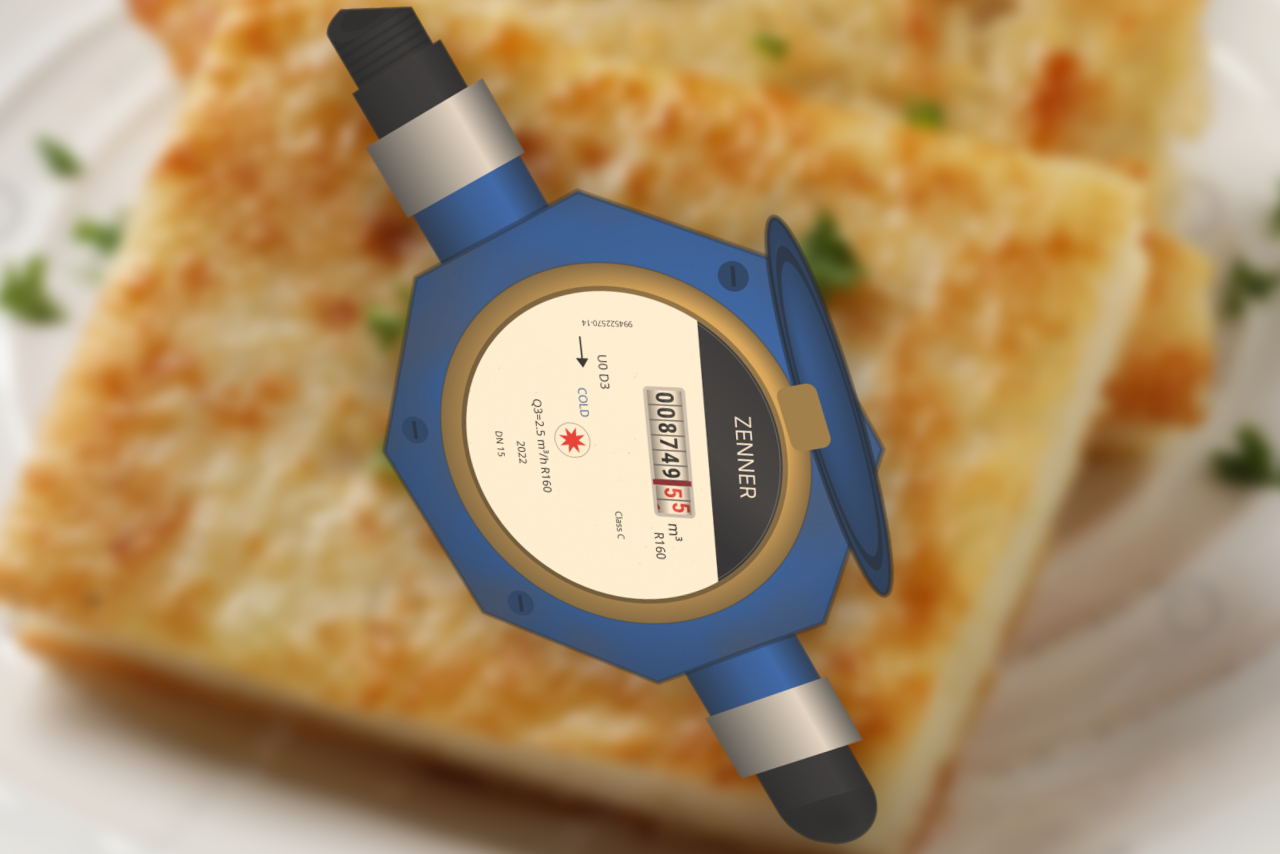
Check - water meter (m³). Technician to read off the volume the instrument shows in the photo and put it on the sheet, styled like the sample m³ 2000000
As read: m³ 8749.55
